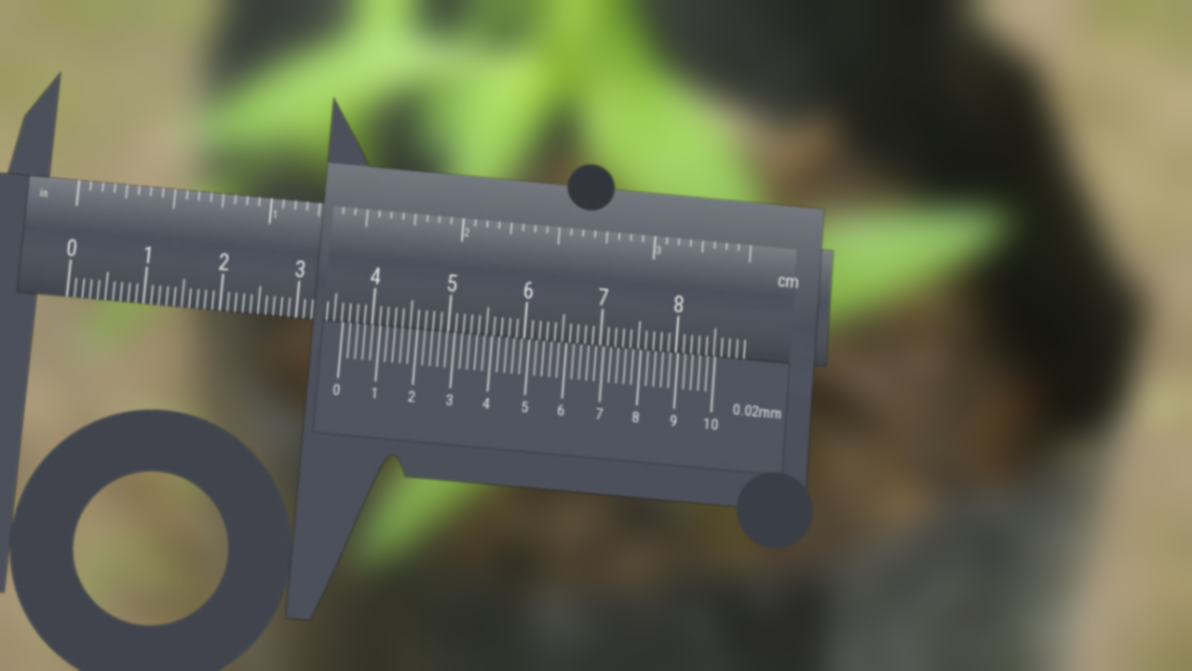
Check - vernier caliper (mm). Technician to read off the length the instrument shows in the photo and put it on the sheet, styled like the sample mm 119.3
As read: mm 36.2
